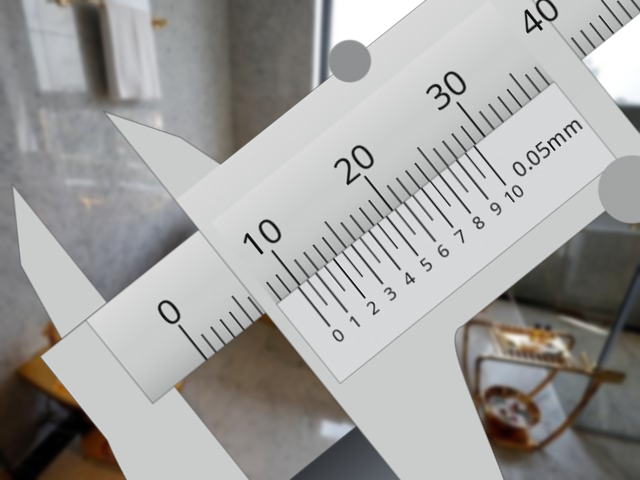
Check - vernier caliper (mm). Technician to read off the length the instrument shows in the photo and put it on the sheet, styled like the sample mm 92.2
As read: mm 9.8
